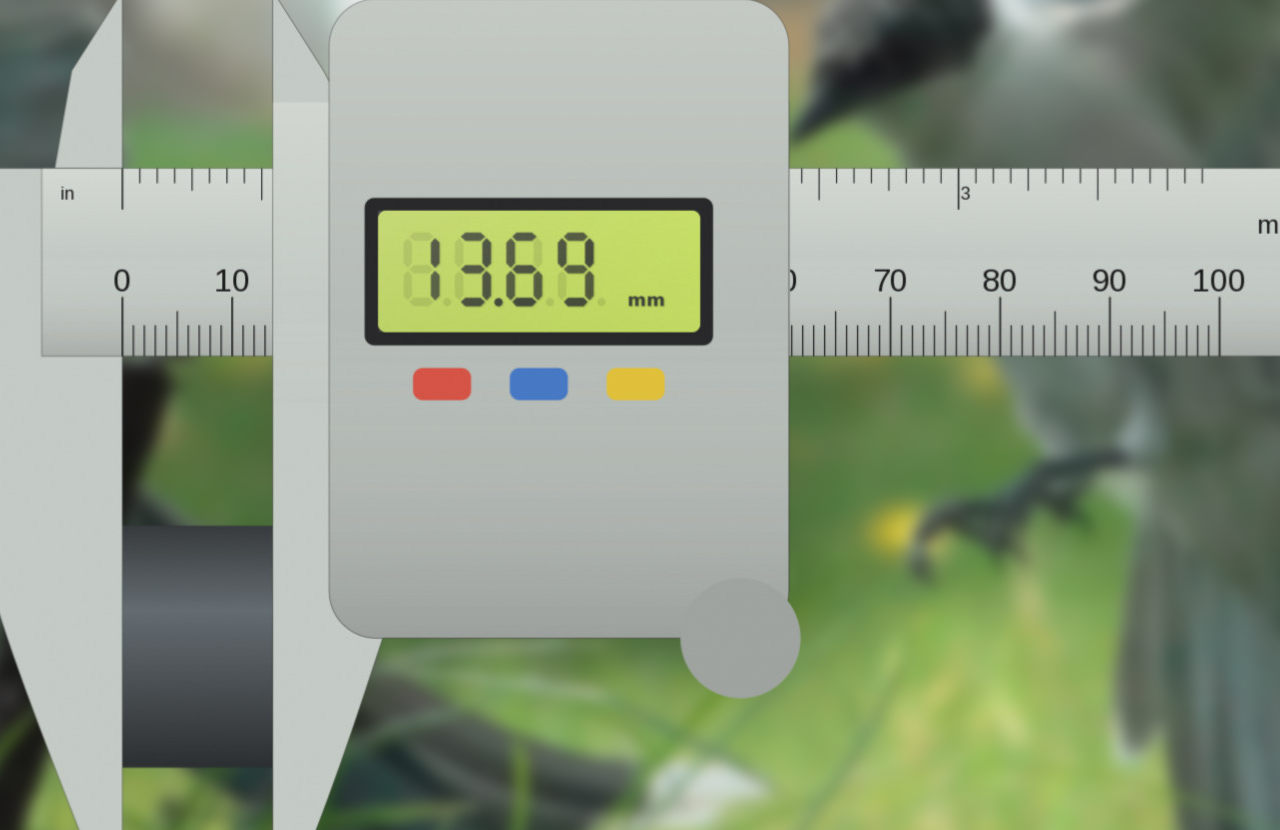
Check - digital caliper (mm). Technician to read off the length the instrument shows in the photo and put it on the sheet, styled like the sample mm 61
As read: mm 13.69
